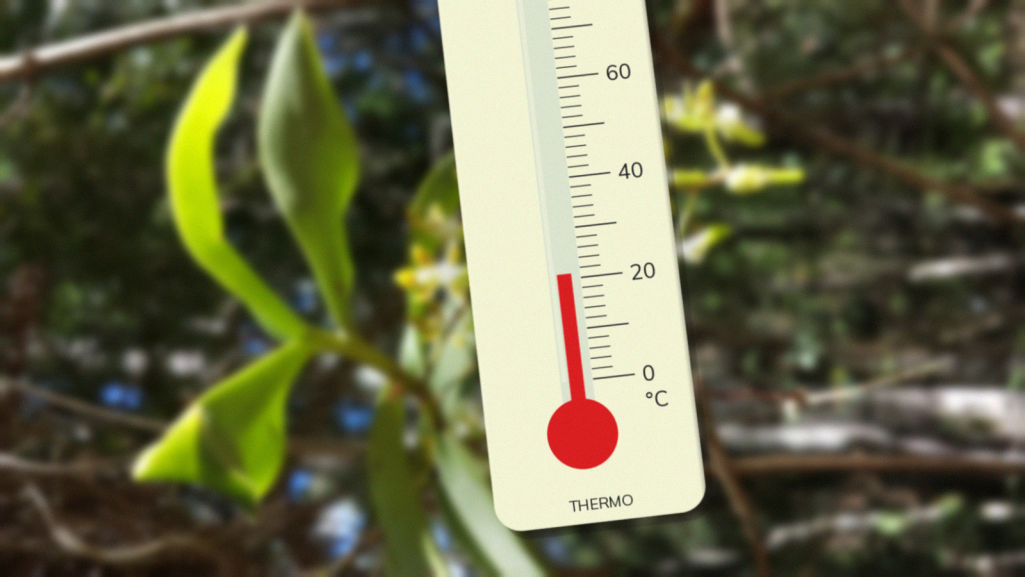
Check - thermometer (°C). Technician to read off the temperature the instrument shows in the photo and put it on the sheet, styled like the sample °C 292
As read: °C 21
